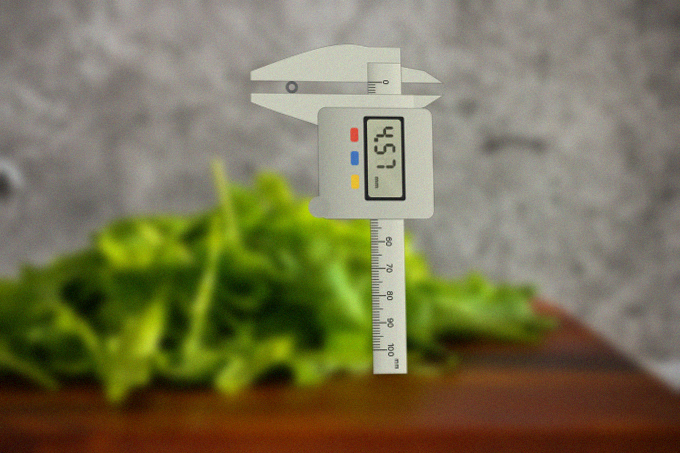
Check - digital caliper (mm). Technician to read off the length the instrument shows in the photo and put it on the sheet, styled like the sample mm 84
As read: mm 4.57
